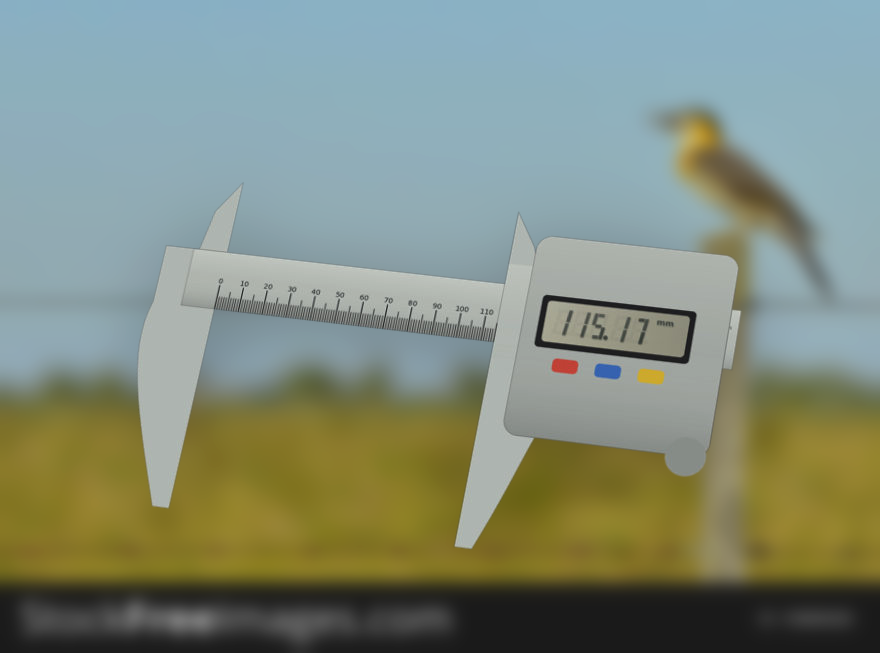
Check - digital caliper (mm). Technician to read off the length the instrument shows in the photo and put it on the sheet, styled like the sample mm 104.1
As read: mm 115.17
